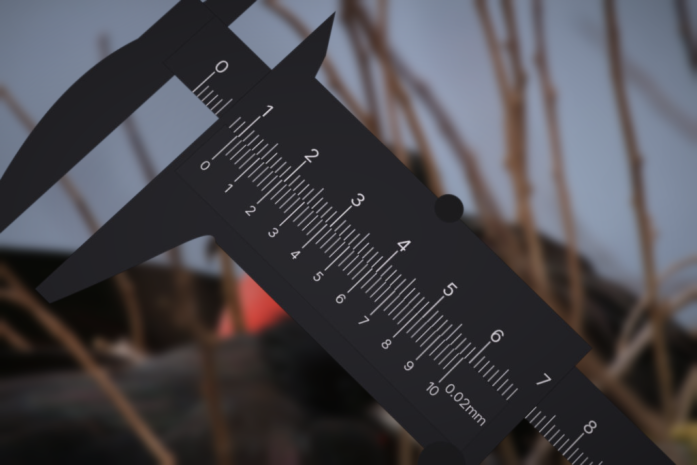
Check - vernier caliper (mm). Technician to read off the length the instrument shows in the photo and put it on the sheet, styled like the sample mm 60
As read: mm 9.8
